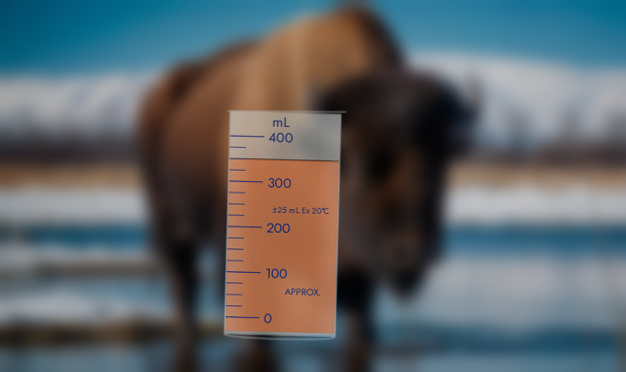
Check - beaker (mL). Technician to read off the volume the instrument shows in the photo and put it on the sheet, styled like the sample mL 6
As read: mL 350
